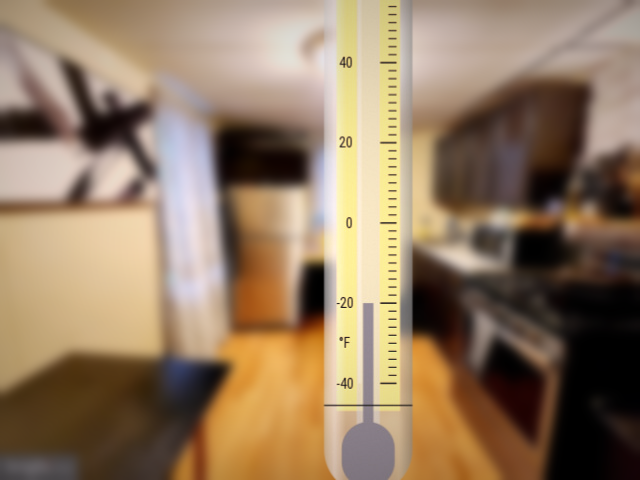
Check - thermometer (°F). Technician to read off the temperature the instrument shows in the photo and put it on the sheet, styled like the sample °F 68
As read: °F -20
